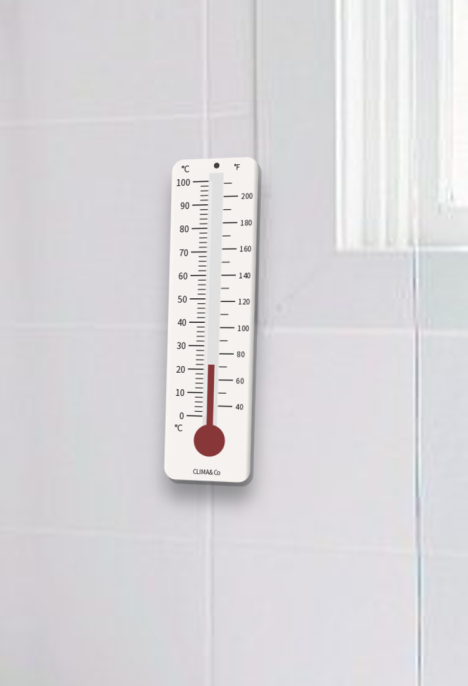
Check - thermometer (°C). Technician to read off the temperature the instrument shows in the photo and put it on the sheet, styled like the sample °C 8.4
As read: °C 22
